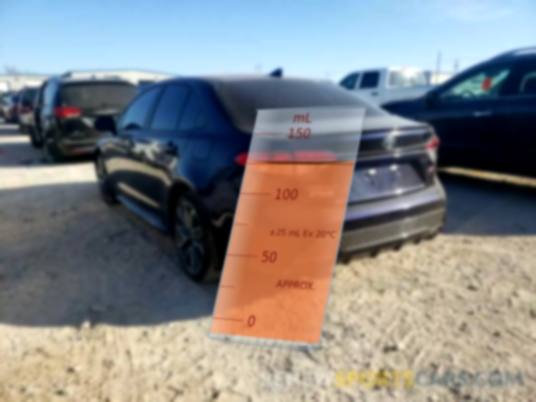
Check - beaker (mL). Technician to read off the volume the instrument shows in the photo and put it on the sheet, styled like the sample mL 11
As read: mL 125
